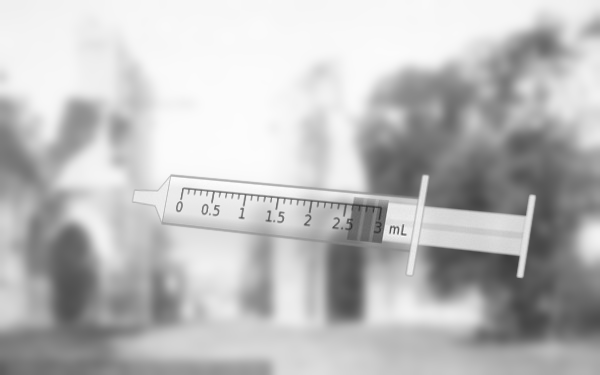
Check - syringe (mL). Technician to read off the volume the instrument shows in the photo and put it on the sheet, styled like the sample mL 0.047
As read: mL 2.6
